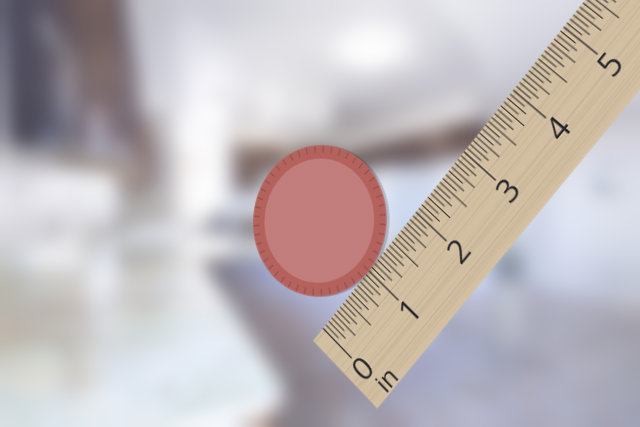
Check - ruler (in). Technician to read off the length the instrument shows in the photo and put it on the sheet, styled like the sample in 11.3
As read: in 2
